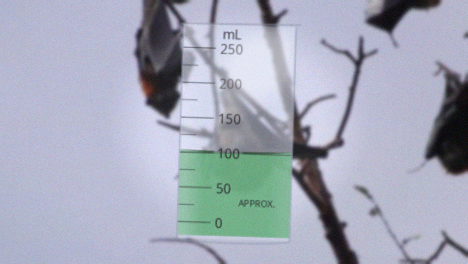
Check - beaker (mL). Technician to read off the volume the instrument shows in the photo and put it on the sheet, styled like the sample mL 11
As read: mL 100
